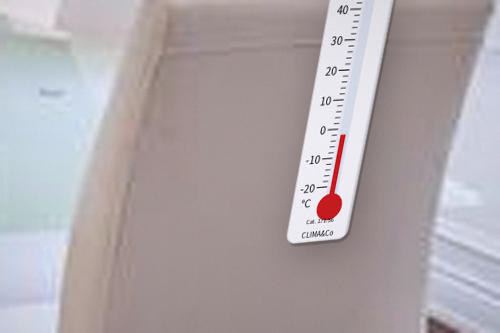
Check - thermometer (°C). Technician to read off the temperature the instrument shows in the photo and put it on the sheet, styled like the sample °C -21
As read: °C -2
